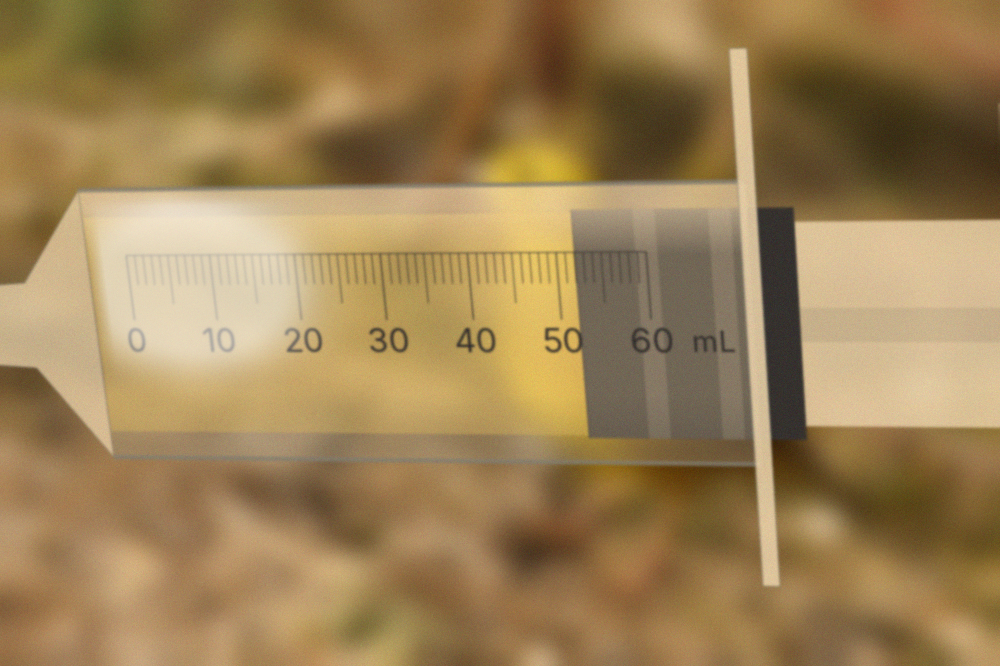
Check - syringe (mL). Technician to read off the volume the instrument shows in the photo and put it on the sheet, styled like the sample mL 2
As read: mL 52
